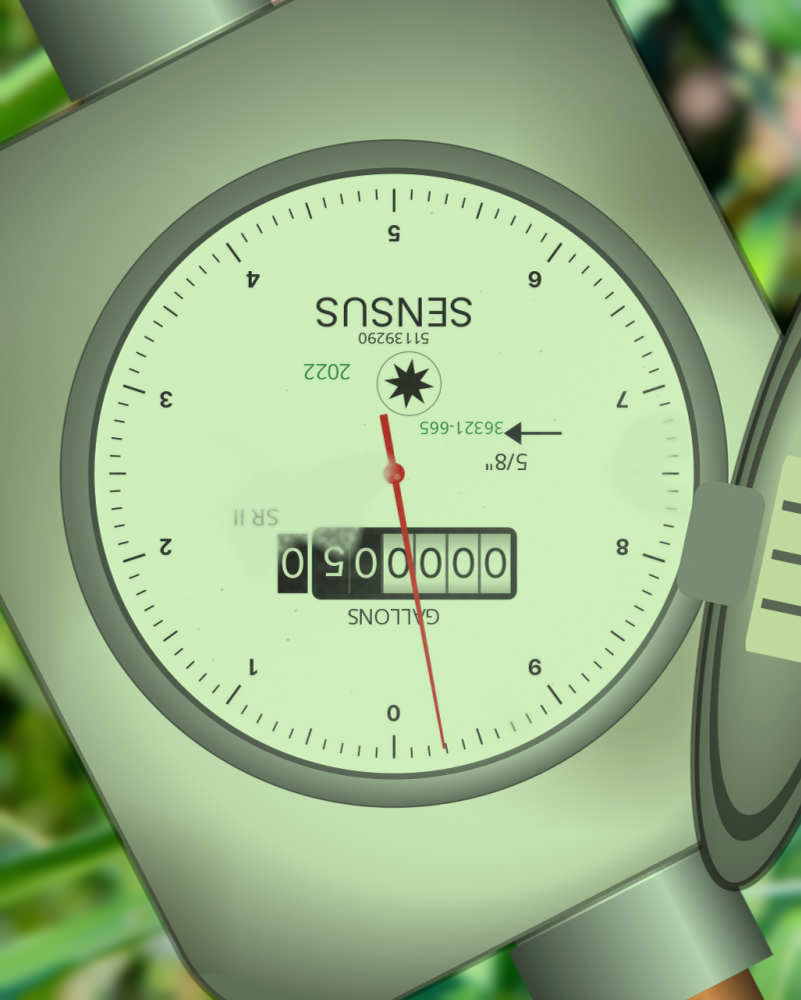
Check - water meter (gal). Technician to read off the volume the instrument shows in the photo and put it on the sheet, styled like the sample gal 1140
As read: gal 49.7
